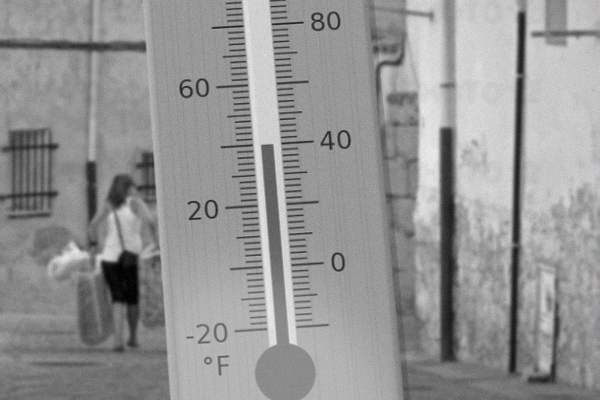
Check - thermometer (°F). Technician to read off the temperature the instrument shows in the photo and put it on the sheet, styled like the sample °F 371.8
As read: °F 40
